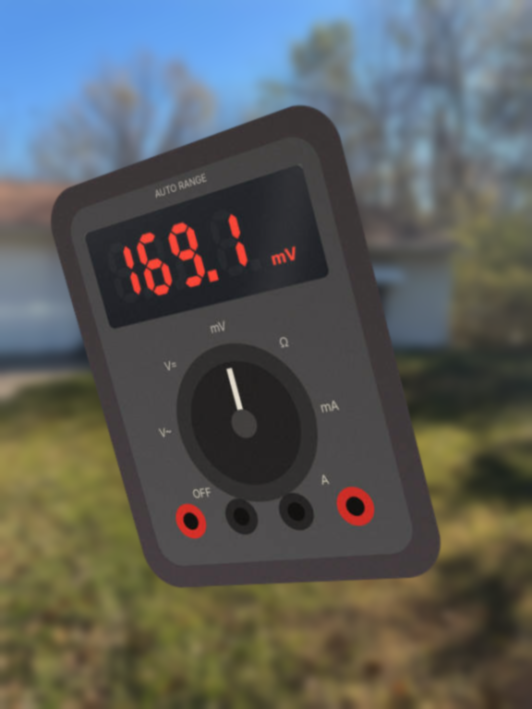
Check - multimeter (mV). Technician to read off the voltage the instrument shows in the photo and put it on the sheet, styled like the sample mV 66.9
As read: mV 169.1
